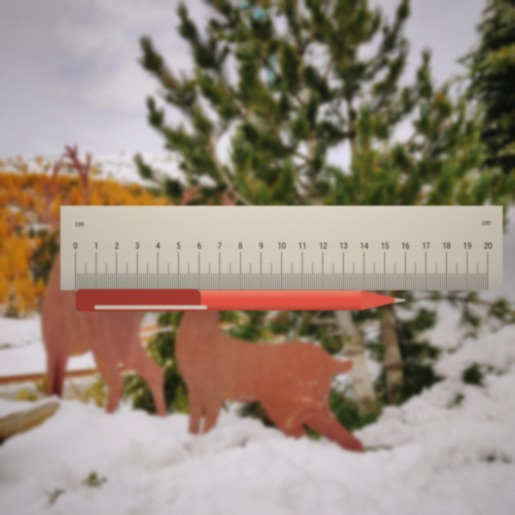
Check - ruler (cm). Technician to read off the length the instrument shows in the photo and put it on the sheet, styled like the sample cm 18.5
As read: cm 16
